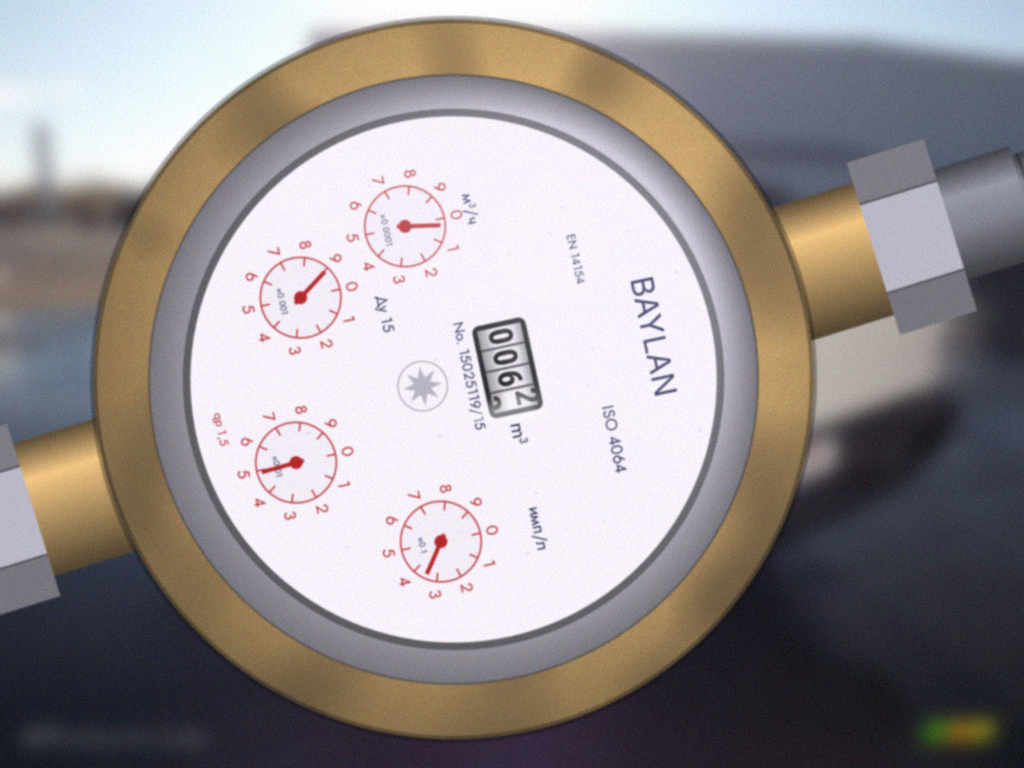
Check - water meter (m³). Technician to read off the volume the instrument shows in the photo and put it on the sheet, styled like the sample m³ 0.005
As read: m³ 62.3490
